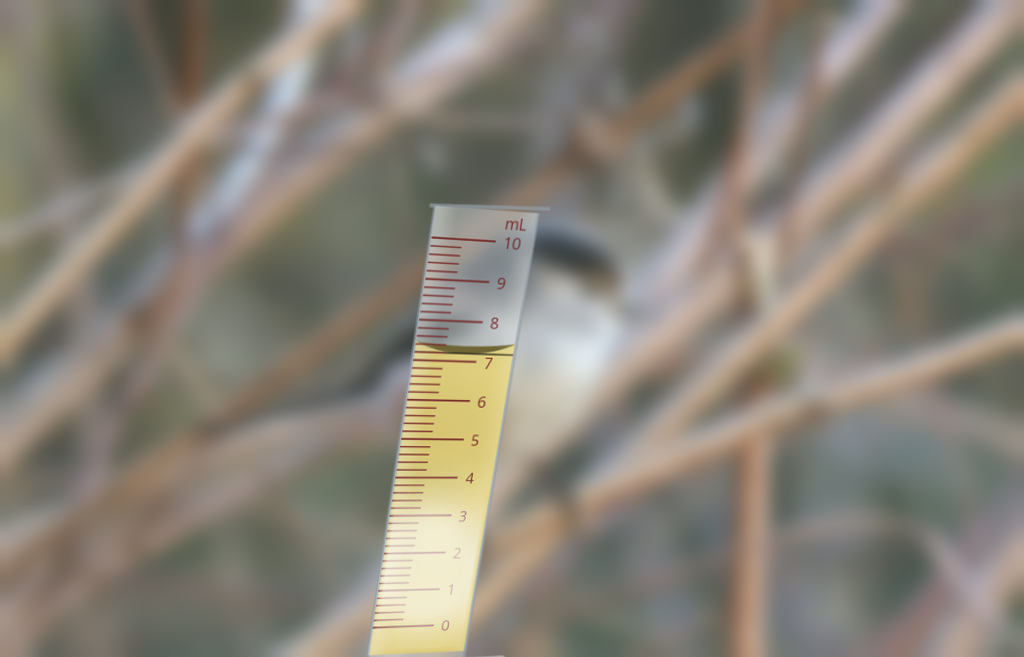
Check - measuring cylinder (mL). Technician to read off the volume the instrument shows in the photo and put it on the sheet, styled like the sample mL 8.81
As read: mL 7.2
